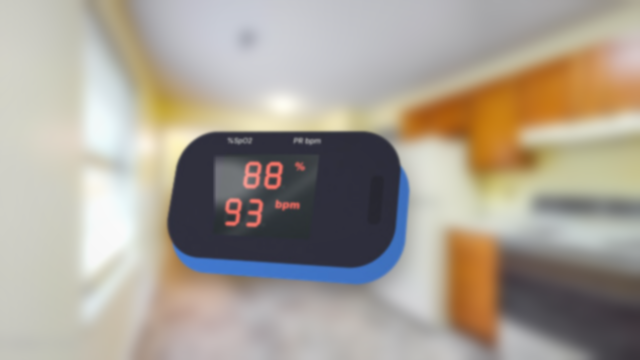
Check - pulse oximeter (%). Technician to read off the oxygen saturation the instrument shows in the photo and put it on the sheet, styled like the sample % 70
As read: % 88
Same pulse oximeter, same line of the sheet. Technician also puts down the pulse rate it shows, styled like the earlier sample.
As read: bpm 93
